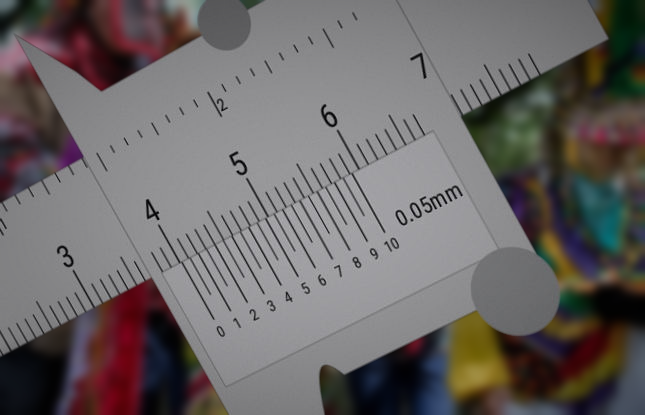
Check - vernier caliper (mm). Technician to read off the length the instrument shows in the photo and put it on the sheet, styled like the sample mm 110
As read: mm 40.2
